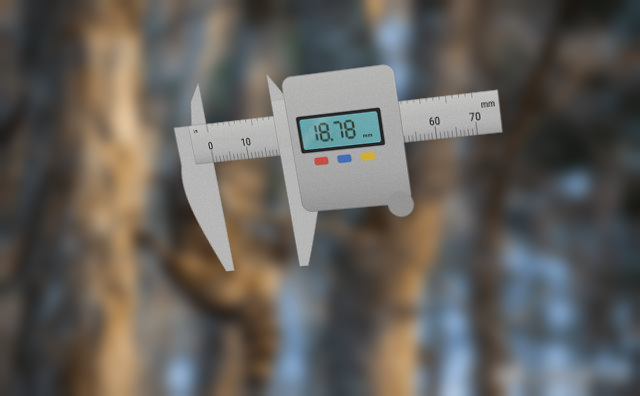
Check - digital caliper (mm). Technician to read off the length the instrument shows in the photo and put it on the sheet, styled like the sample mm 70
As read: mm 18.78
